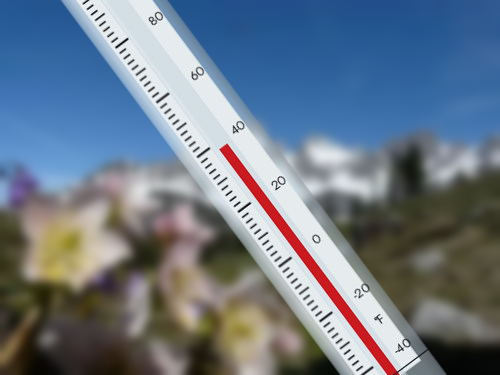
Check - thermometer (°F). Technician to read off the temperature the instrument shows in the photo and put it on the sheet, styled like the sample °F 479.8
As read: °F 38
